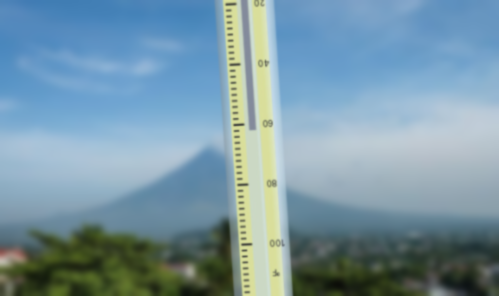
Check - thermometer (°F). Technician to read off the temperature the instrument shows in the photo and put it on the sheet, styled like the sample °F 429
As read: °F 62
